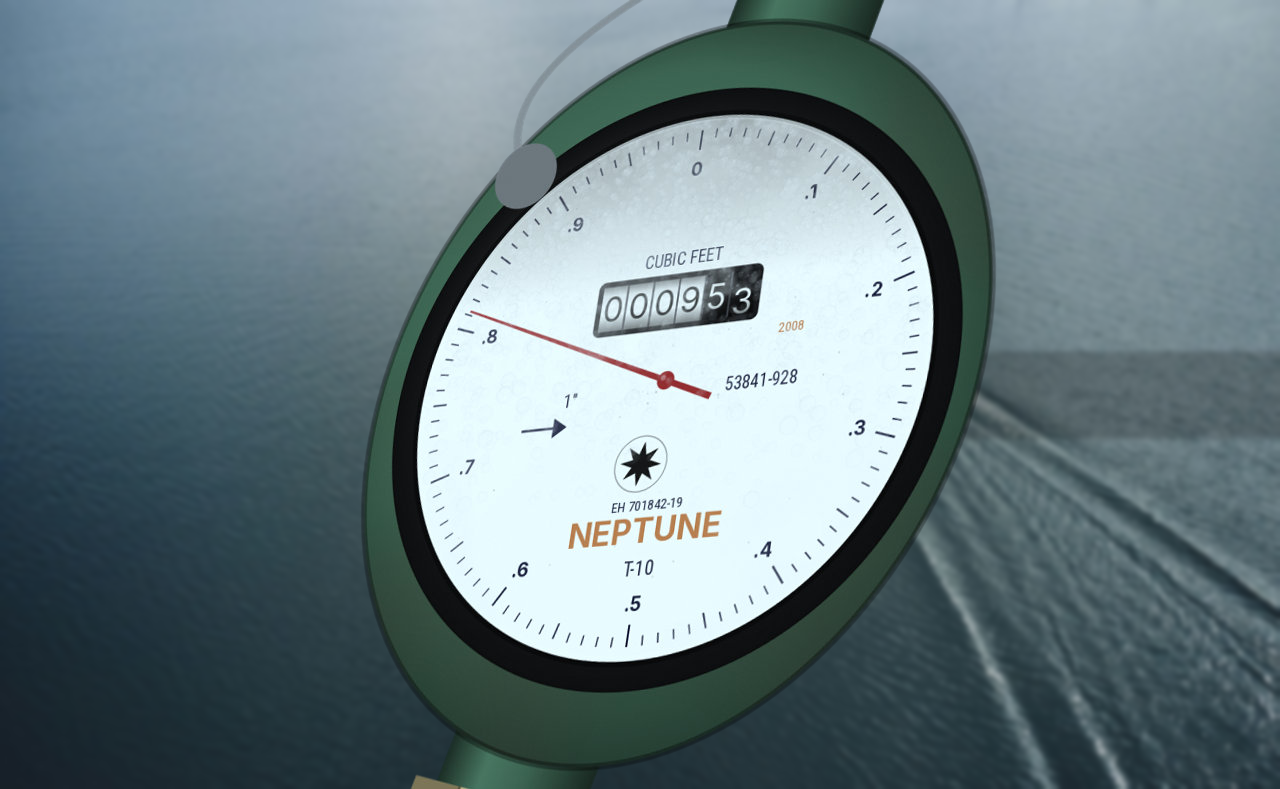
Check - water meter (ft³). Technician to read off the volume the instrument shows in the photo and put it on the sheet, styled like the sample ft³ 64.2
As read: ft³ 952.81
